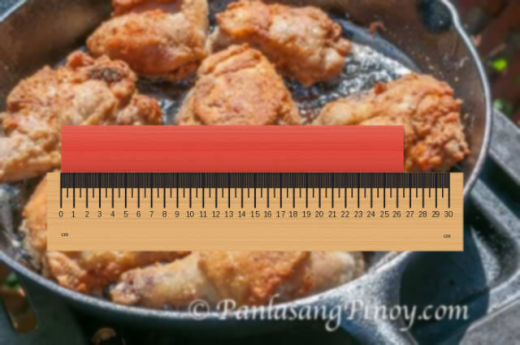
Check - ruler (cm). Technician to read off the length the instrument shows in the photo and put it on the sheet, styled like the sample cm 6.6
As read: cm 26.5
